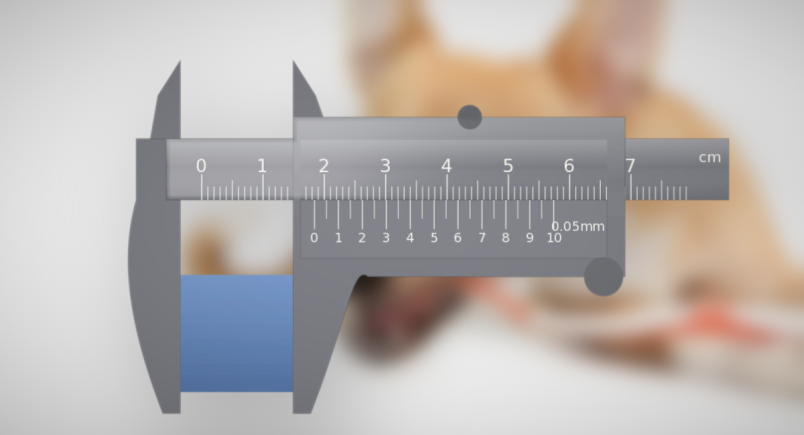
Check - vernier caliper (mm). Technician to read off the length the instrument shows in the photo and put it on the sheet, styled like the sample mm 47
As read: mm 18.4
